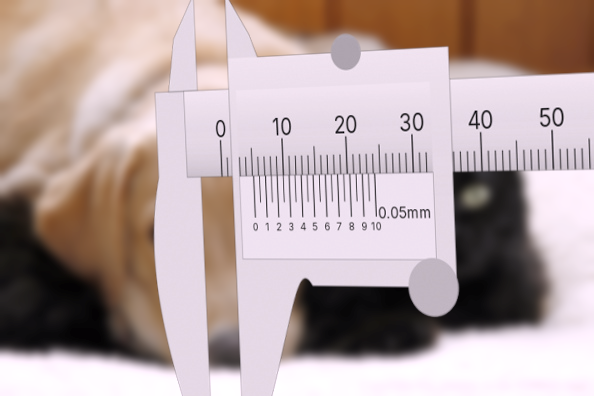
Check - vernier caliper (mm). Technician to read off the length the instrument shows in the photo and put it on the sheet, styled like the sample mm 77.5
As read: mm 5.2
